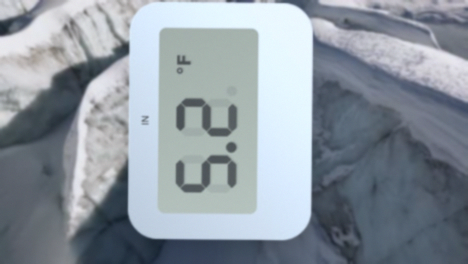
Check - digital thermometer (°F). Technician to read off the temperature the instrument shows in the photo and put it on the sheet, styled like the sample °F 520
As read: °F 5.2
